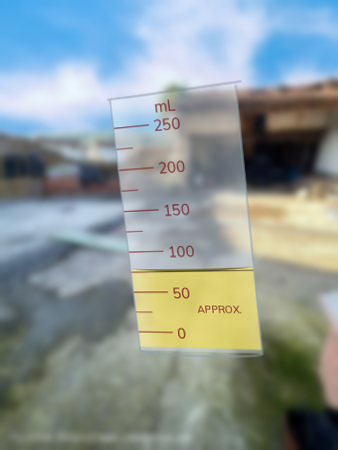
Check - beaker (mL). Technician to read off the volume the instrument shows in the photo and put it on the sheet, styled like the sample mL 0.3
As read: mL 75
